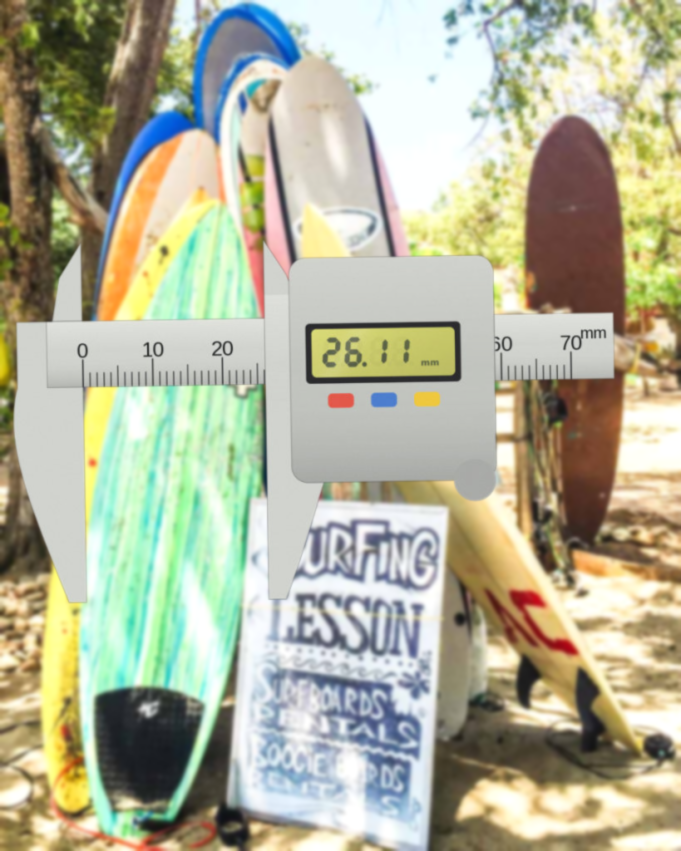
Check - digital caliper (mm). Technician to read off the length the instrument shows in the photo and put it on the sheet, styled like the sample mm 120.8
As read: mm 26.11
